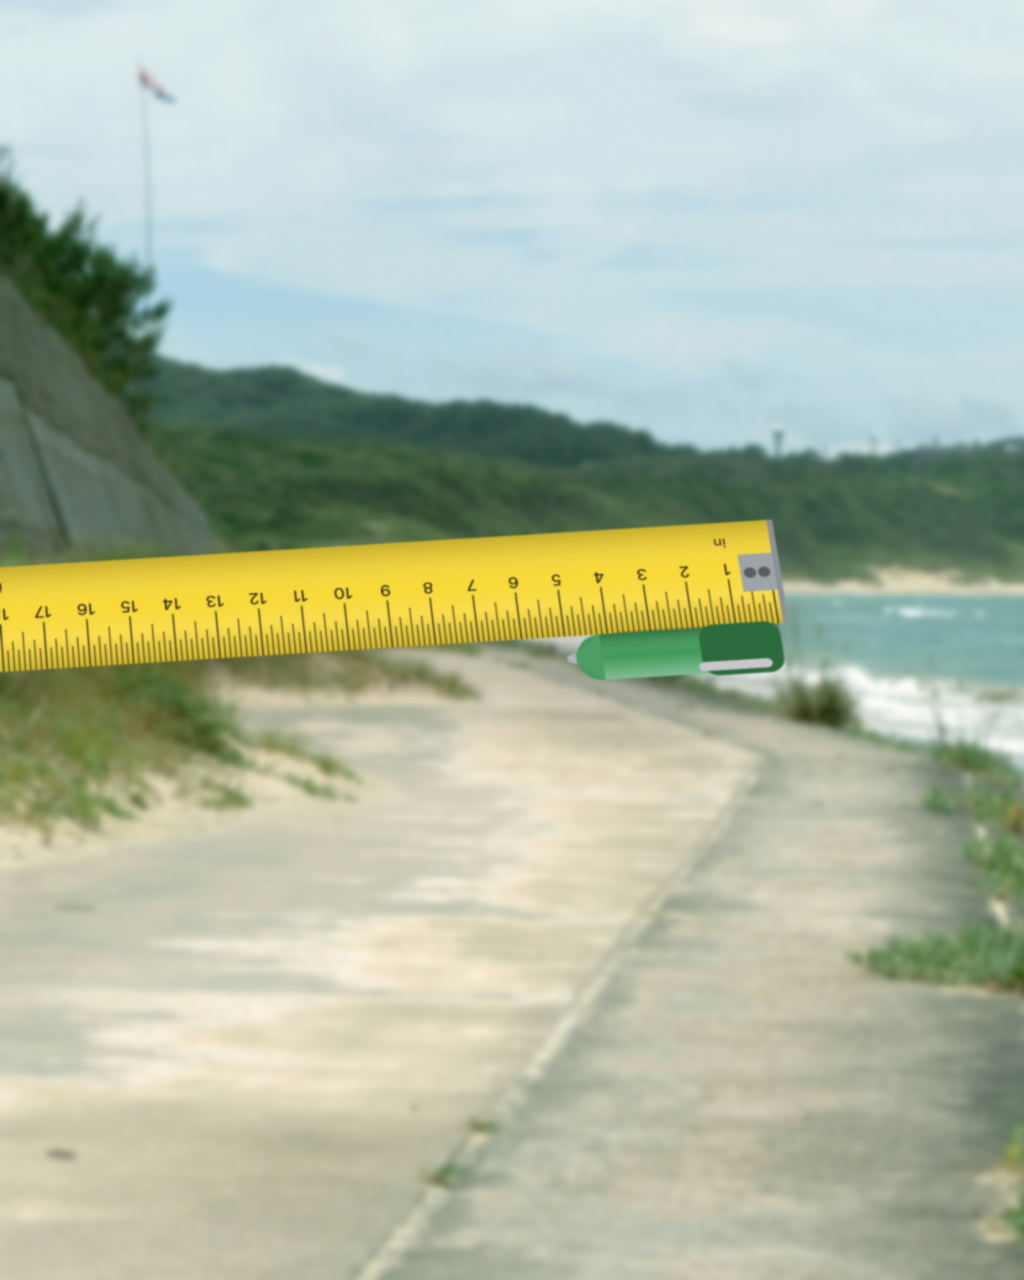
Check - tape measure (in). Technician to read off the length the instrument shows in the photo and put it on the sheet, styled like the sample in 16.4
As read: in 5
